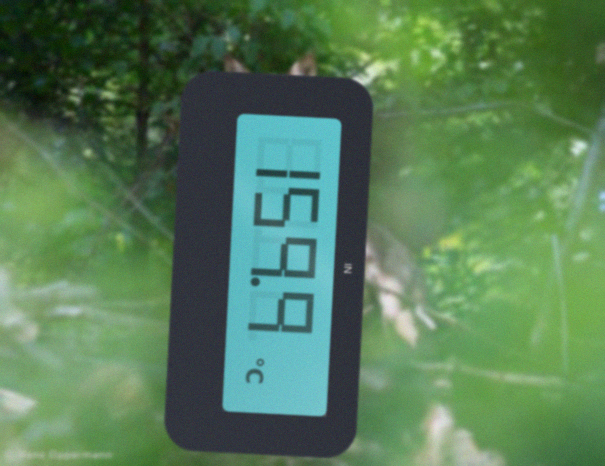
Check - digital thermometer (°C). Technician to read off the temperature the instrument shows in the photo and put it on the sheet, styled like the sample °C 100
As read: °C 159.9
